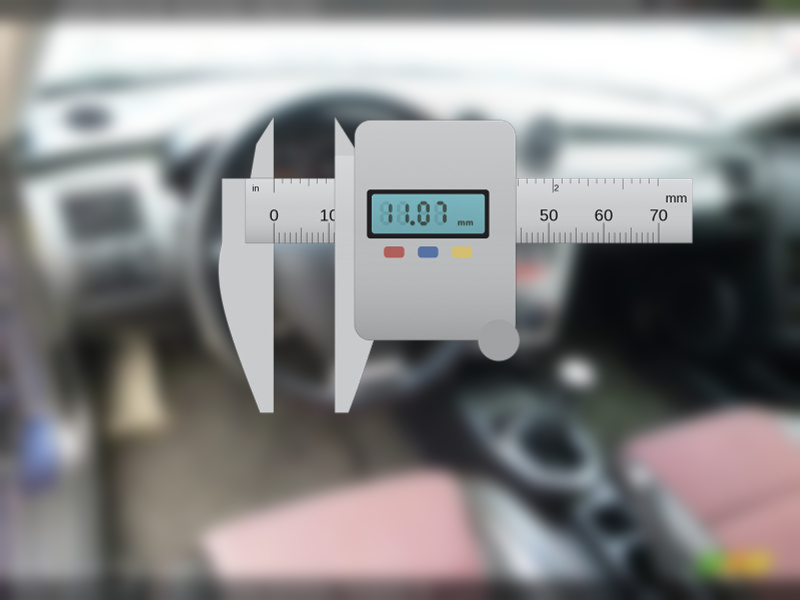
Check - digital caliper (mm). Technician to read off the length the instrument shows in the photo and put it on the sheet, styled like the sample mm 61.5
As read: mm 11.07
